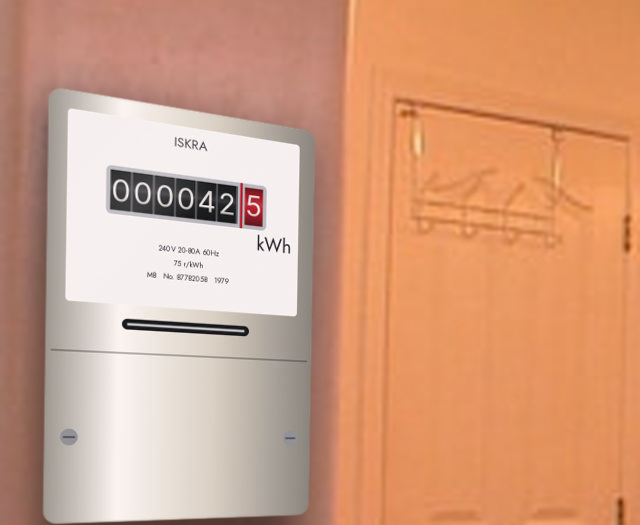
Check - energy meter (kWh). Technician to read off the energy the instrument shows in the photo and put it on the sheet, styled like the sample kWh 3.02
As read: kWh 42.5
